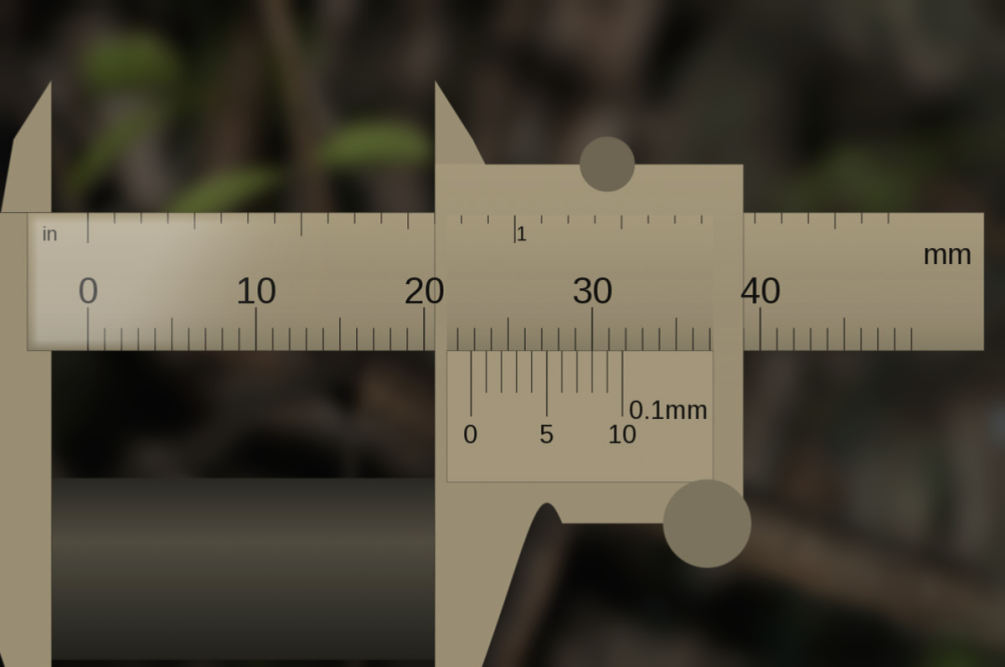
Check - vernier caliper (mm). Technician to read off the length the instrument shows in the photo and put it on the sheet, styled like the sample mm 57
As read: mm 22.8
